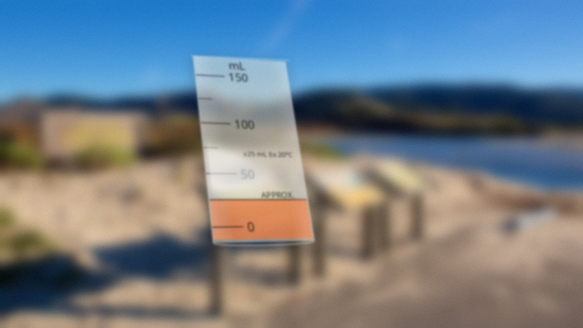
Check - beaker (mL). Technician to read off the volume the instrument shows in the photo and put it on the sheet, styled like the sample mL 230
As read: mL 25
